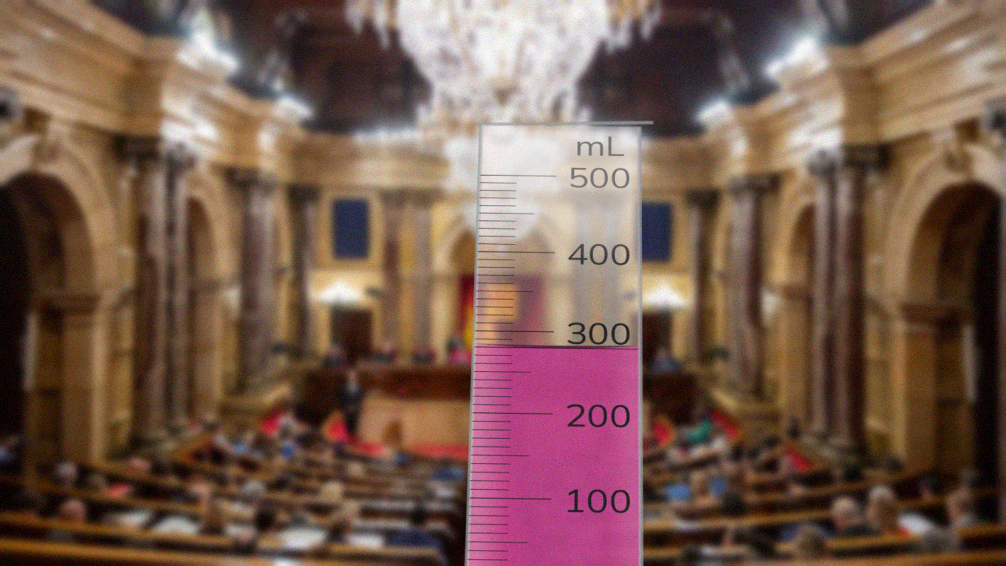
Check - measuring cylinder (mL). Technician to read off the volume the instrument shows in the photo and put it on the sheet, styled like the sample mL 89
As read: mL 280
